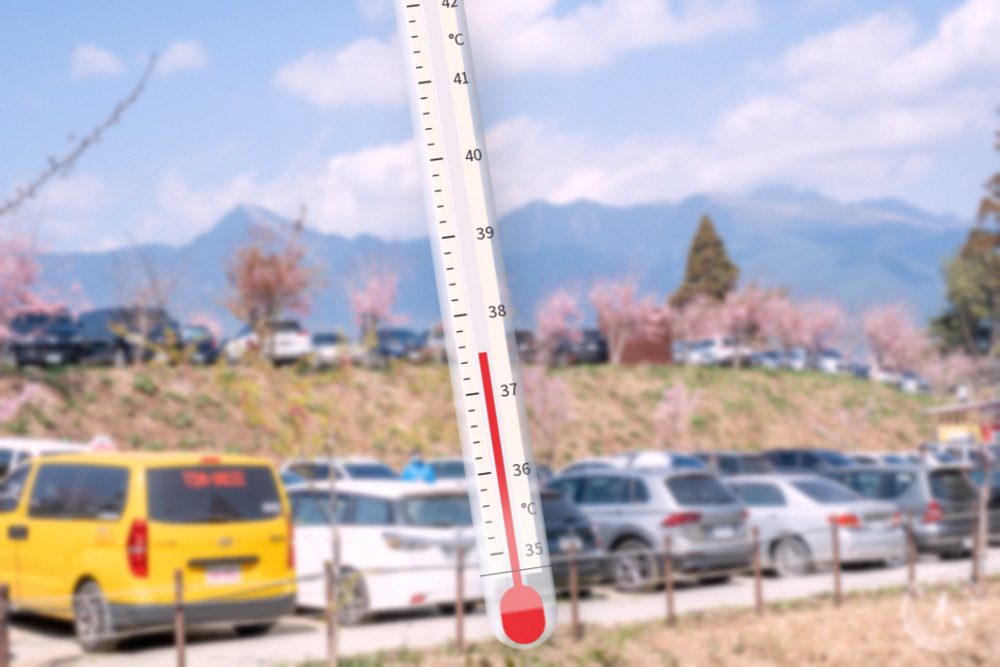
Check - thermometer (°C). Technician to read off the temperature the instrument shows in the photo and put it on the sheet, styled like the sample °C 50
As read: °C 37.5
